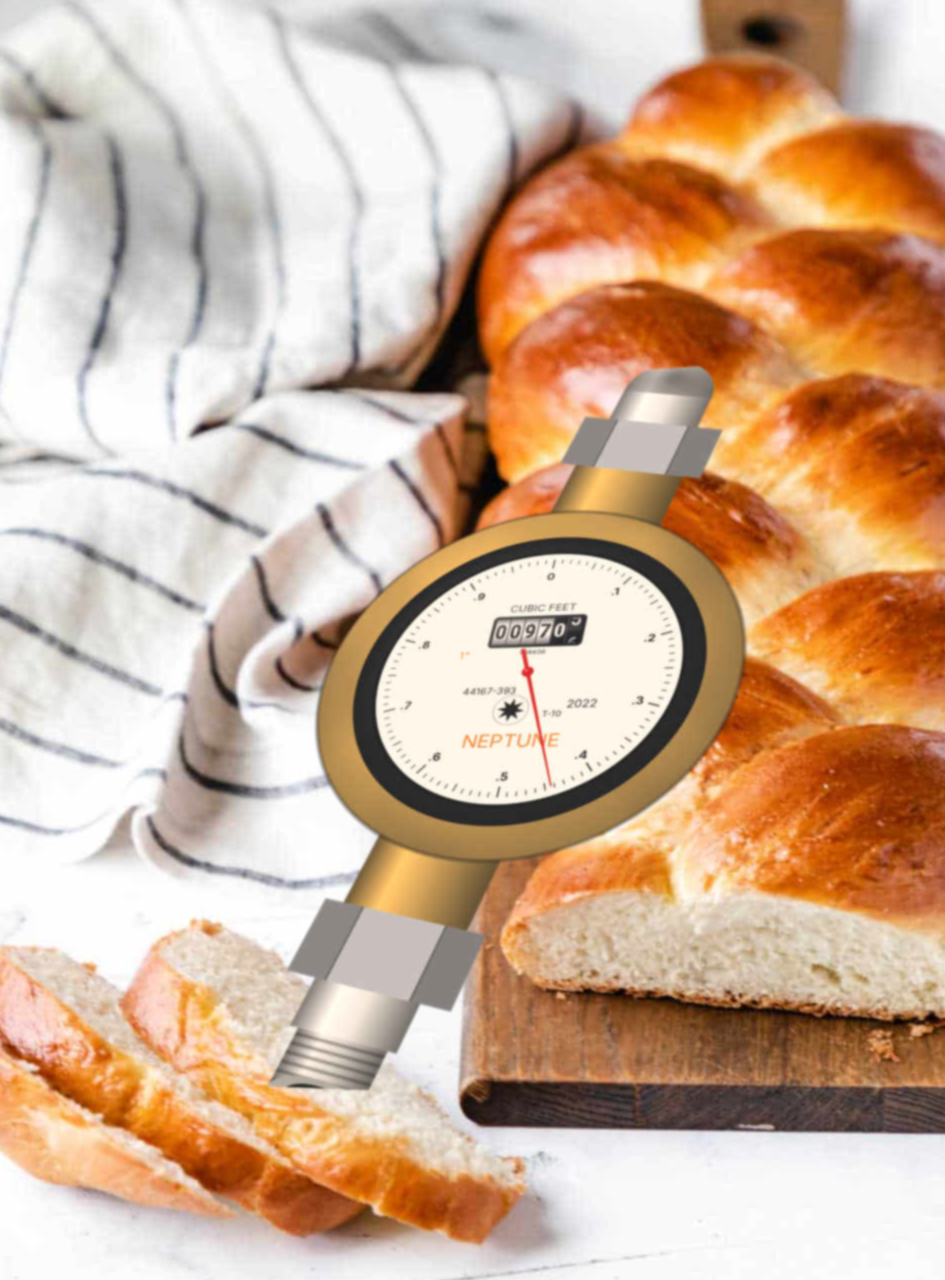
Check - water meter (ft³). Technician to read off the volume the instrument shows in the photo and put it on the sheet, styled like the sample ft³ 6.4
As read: ft³ 9705.44
